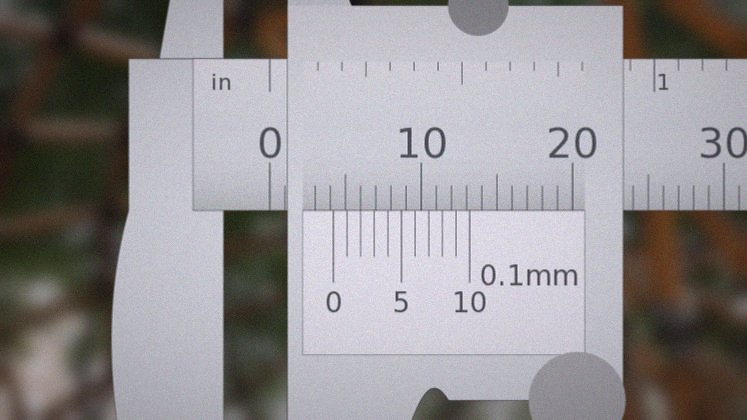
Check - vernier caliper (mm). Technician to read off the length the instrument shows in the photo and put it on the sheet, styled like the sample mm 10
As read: mm 4.2
